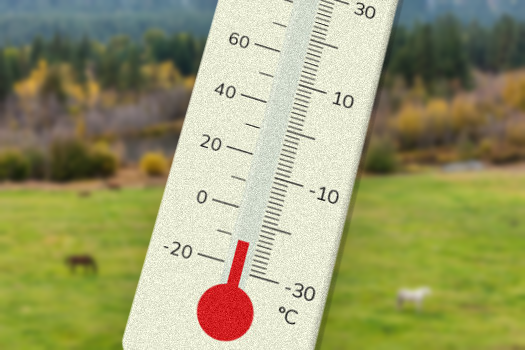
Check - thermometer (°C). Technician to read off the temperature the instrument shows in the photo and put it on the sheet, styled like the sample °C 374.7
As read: °C -24
